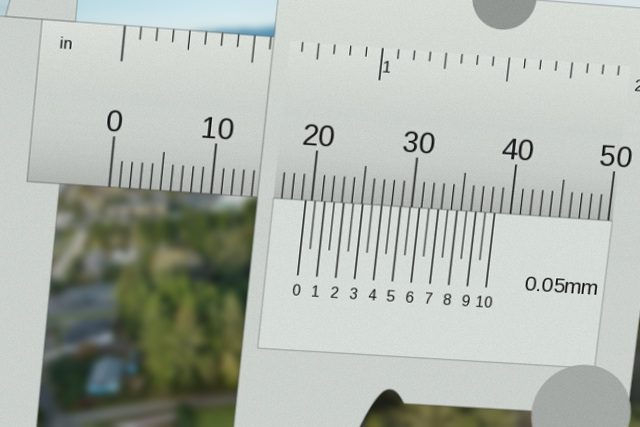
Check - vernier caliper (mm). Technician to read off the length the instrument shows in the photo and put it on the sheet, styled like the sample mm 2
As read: mm 19.4
